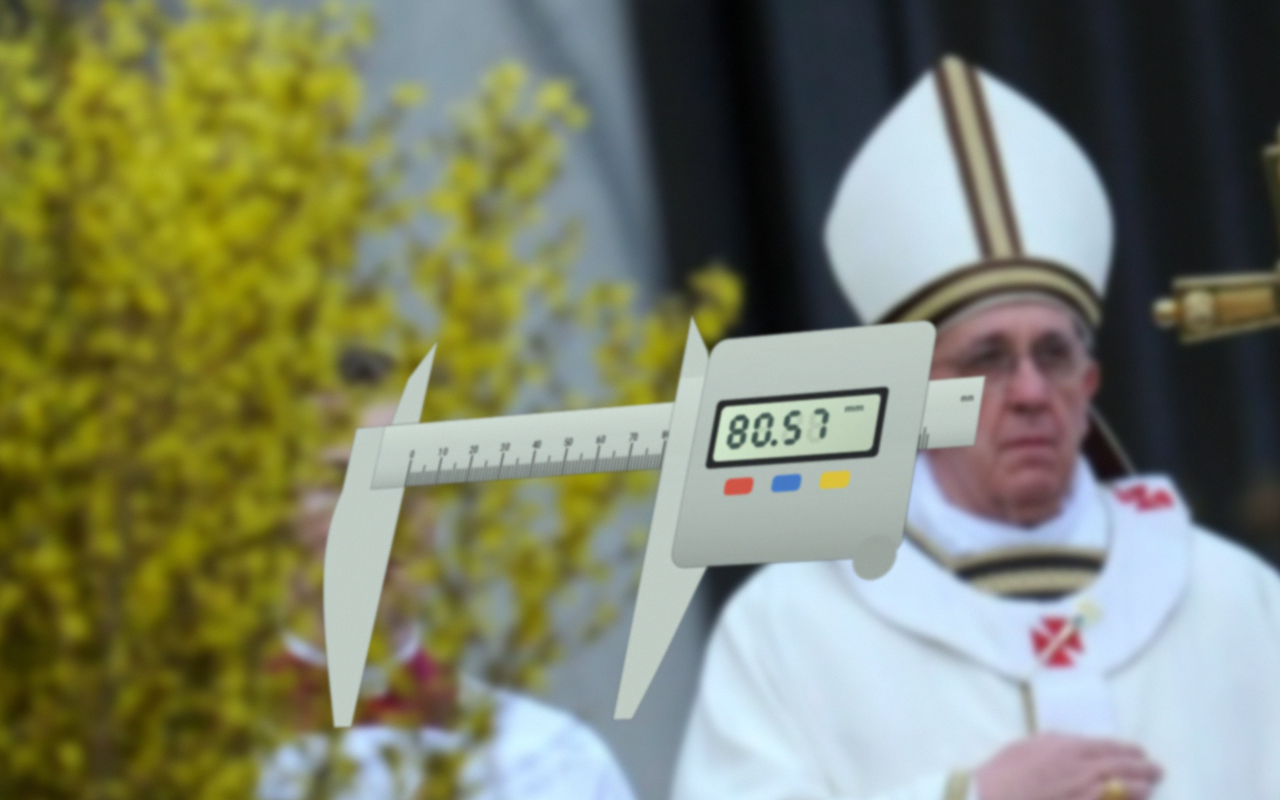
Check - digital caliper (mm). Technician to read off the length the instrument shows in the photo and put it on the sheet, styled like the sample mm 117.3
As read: mm 80.57
